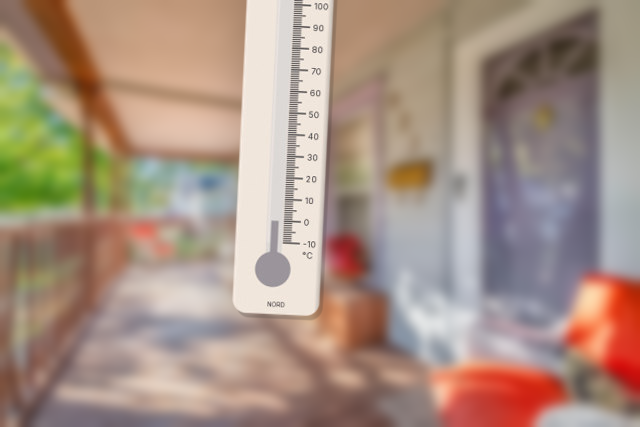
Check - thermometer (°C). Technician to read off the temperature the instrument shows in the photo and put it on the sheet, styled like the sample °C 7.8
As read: °C 0
